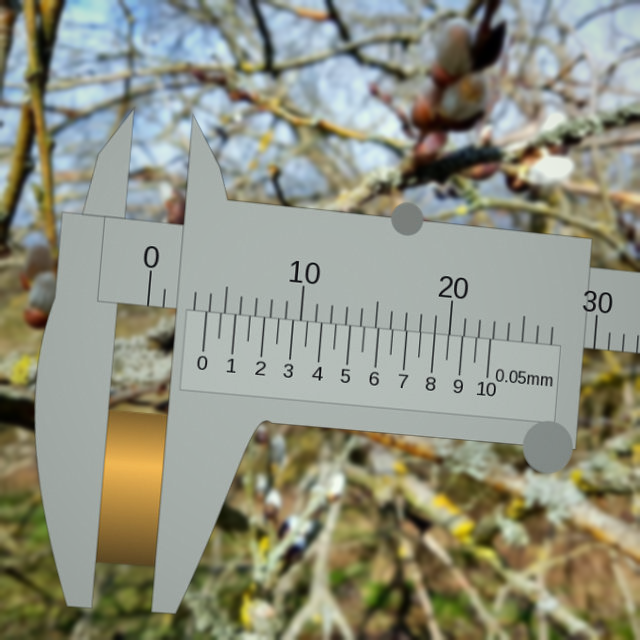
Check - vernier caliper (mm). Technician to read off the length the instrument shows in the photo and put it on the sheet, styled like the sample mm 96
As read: mm 3.8
